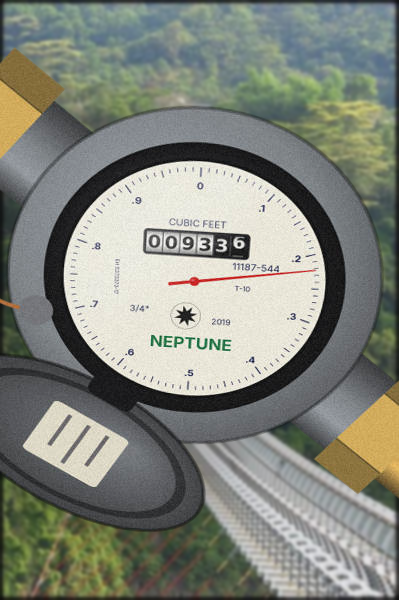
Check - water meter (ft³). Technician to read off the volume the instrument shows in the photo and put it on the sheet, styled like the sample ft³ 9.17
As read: ft³ 9336.22
